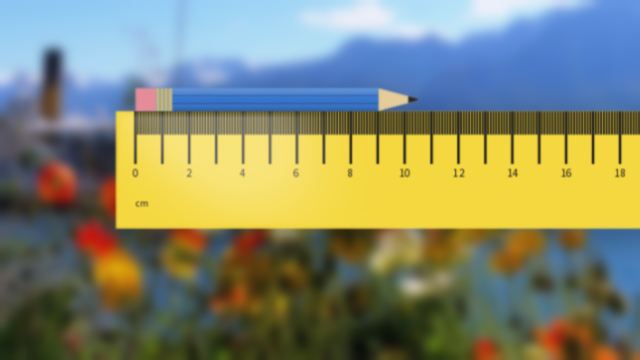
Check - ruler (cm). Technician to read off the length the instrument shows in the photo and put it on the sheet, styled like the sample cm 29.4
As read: cm 10.5
